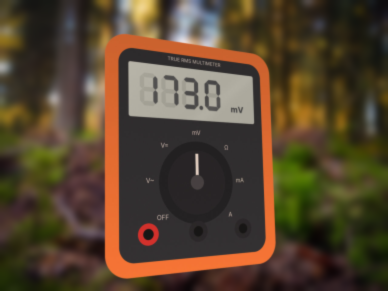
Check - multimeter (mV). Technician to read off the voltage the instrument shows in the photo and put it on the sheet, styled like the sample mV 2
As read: mV 173.0
